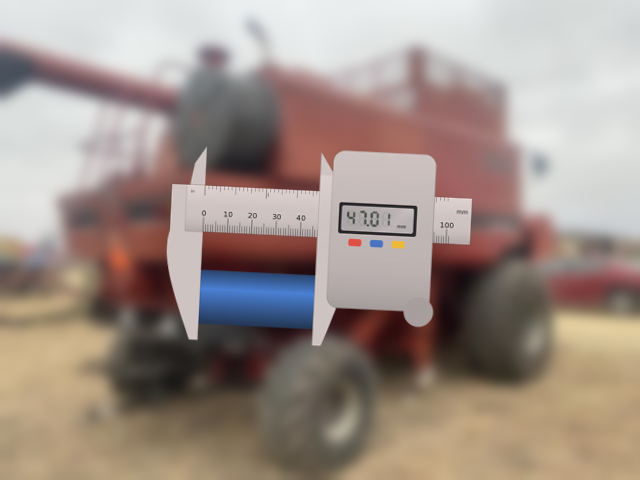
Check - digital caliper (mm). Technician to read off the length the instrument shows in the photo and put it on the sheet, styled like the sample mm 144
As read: mm 47.01
